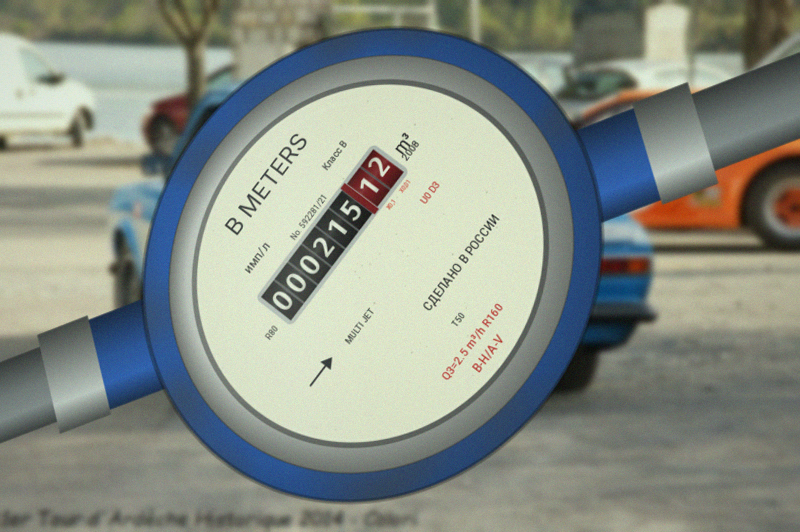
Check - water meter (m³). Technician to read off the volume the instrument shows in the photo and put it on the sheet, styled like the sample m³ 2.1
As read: m³ 215.12
